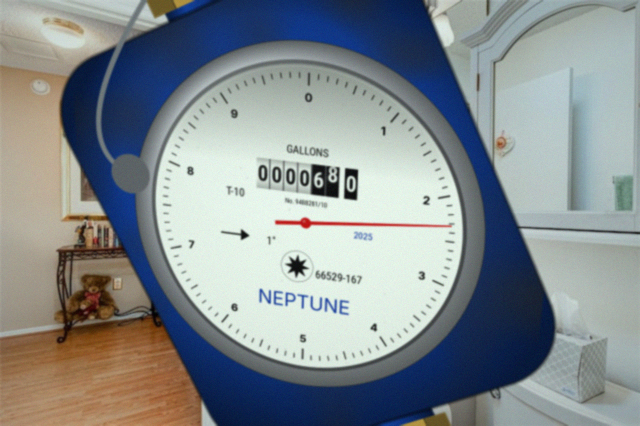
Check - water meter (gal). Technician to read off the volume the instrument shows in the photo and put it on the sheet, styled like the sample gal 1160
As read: gal 682.3
